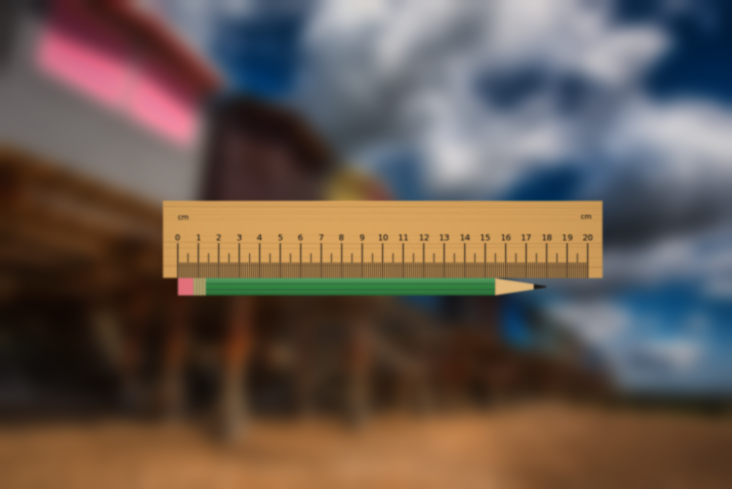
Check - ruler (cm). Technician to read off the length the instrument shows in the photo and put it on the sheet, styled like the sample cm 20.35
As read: cm 18
